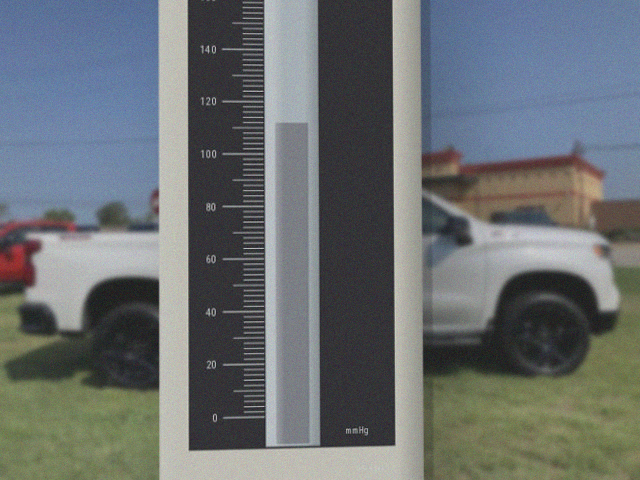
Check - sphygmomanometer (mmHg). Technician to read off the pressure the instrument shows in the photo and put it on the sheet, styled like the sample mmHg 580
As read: mmHg 112
